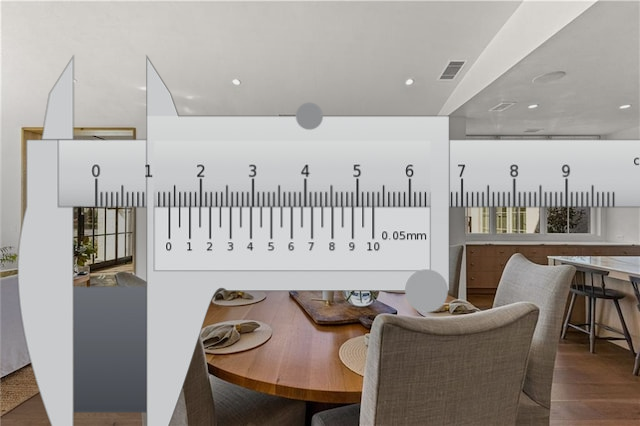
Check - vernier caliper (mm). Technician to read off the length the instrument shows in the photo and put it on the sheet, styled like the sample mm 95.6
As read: mm 14.0
